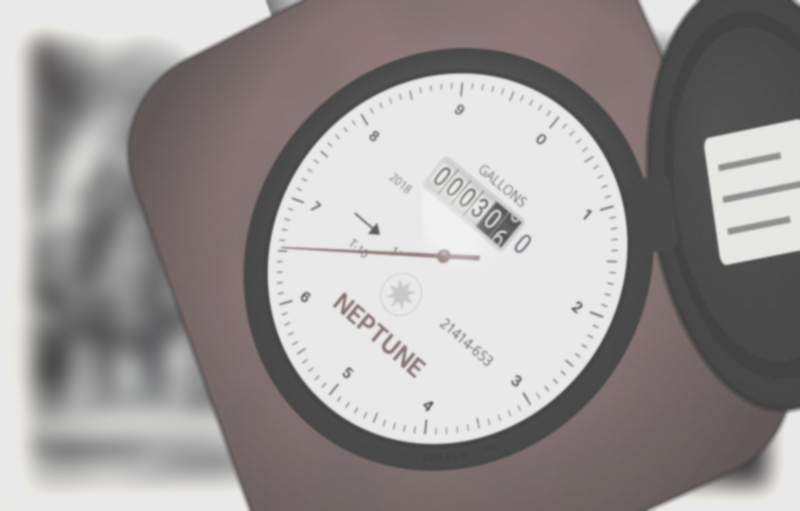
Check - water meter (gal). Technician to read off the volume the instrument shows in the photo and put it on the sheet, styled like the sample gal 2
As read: gal 3056.5
